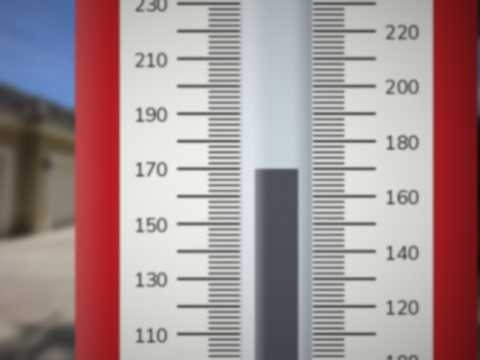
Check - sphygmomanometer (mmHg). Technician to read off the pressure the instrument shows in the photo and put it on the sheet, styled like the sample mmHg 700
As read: mmHg 170
